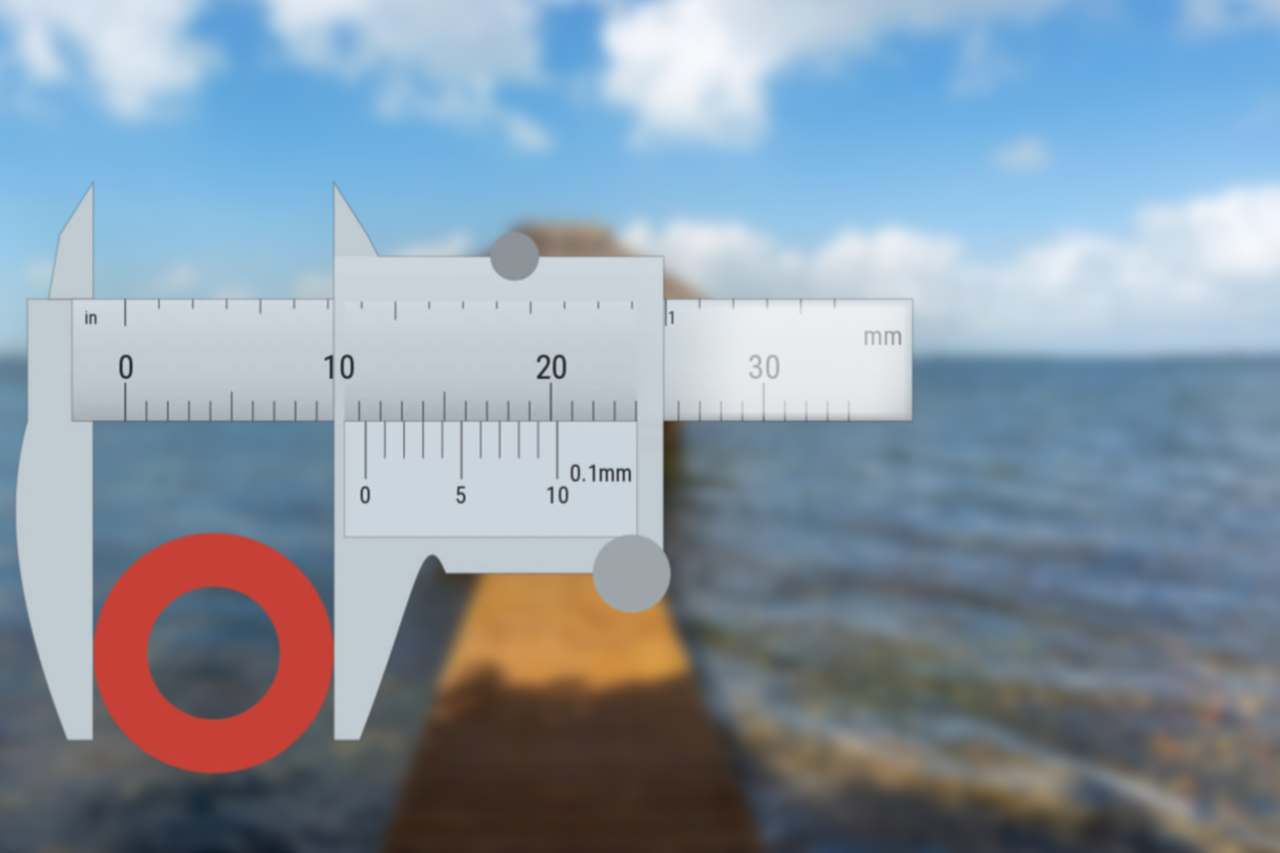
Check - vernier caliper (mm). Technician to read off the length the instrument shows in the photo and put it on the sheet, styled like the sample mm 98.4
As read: mm 11.3
